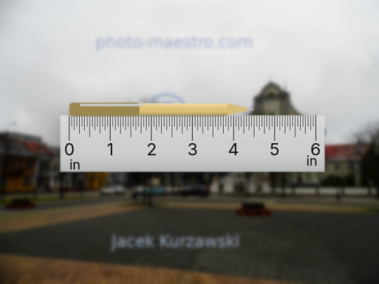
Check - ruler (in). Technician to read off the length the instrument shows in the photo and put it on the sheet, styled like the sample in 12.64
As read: in 4.5
